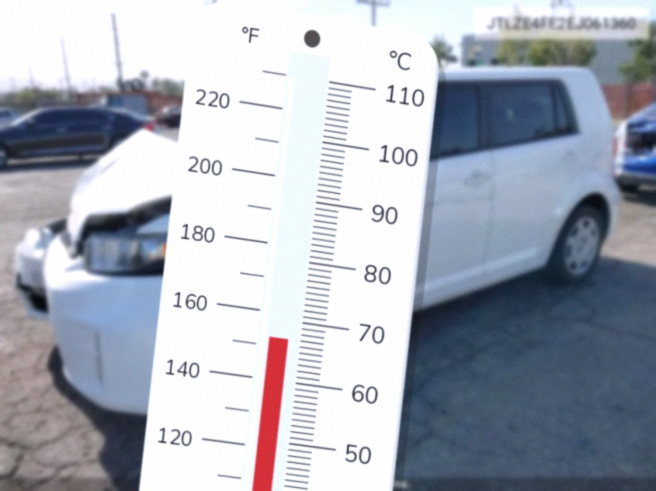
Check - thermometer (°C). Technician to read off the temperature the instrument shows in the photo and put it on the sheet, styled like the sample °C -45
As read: °C 67
